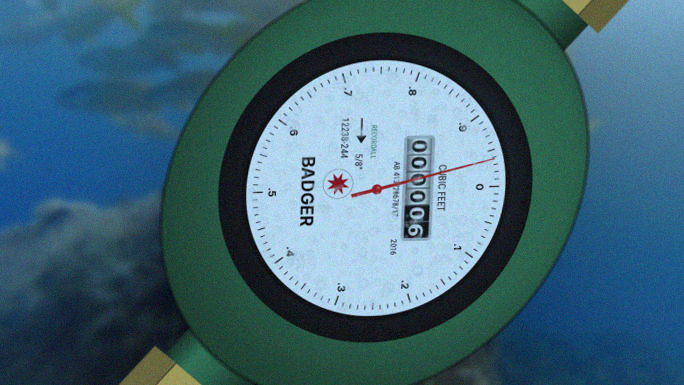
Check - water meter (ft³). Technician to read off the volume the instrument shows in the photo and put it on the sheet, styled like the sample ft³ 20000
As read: ft³ 5.96
